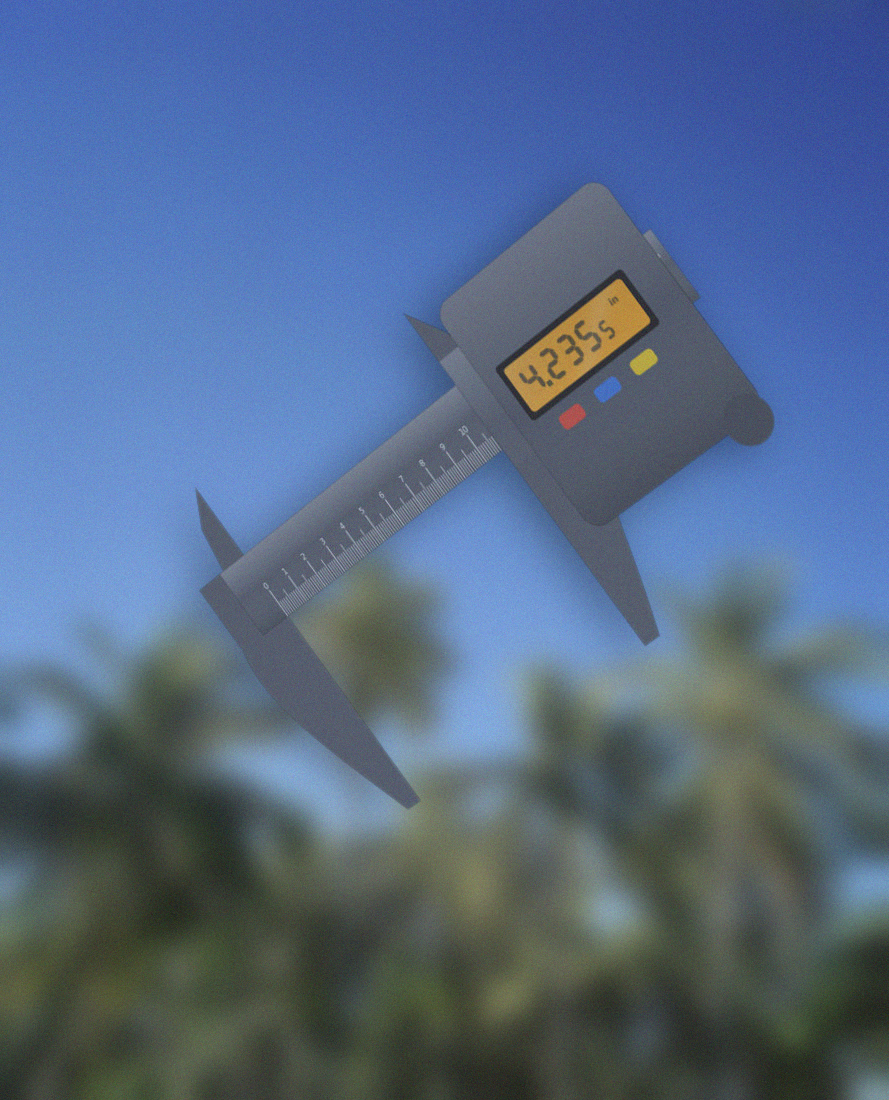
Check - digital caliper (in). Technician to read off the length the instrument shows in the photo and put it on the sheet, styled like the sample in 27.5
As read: in 4.2355
